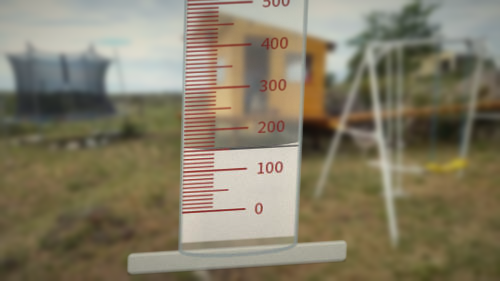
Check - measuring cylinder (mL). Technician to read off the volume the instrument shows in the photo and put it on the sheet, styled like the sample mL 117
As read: mL 150
